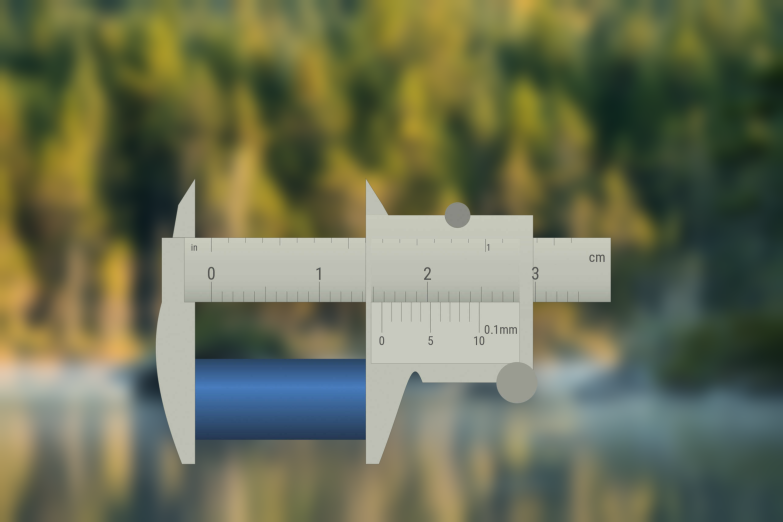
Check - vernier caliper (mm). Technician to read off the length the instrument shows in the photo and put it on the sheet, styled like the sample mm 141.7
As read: mm 15.8
